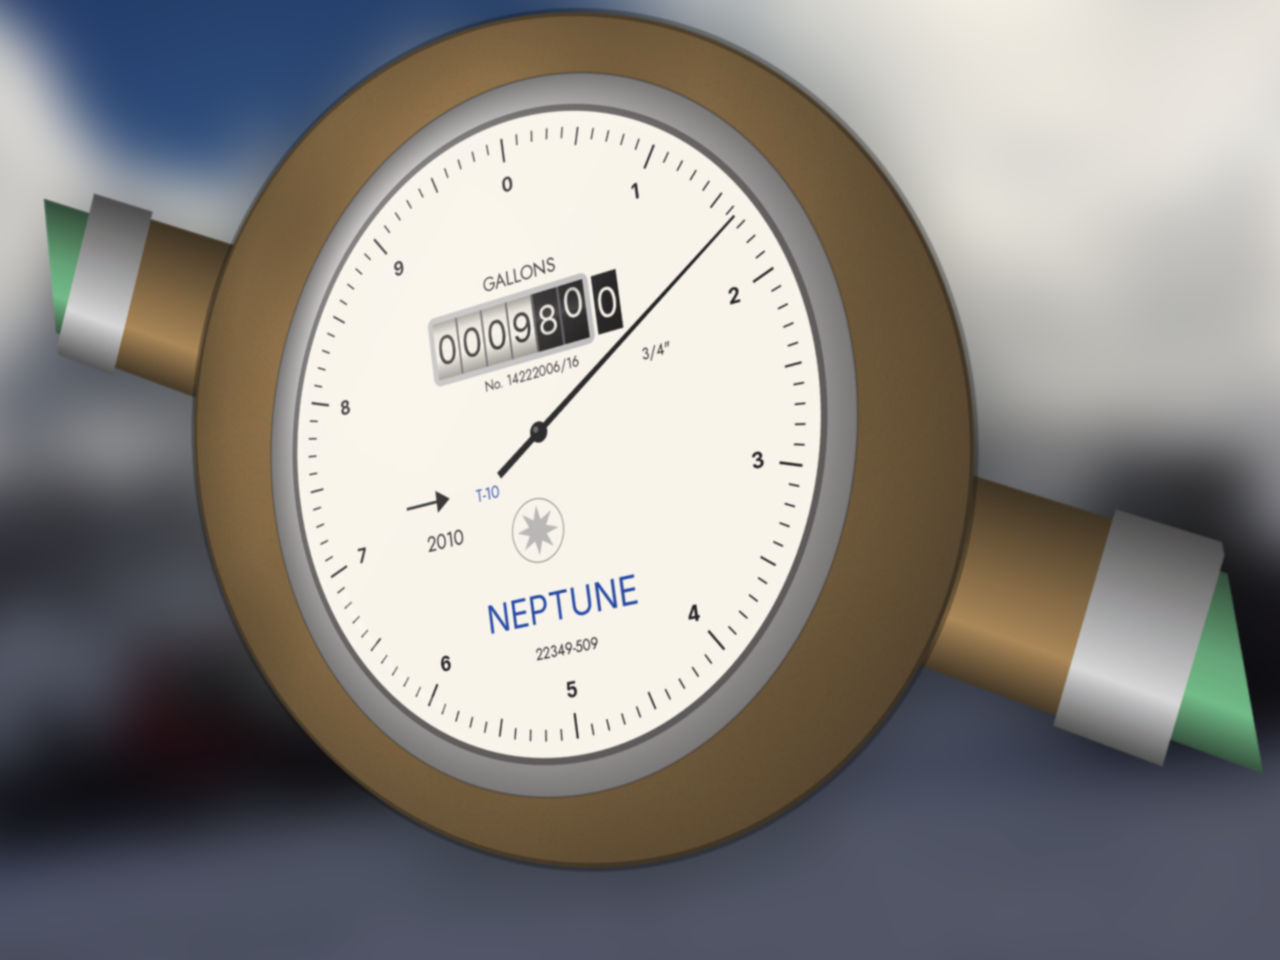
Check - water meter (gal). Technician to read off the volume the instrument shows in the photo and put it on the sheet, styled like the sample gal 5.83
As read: gal 9801.6
